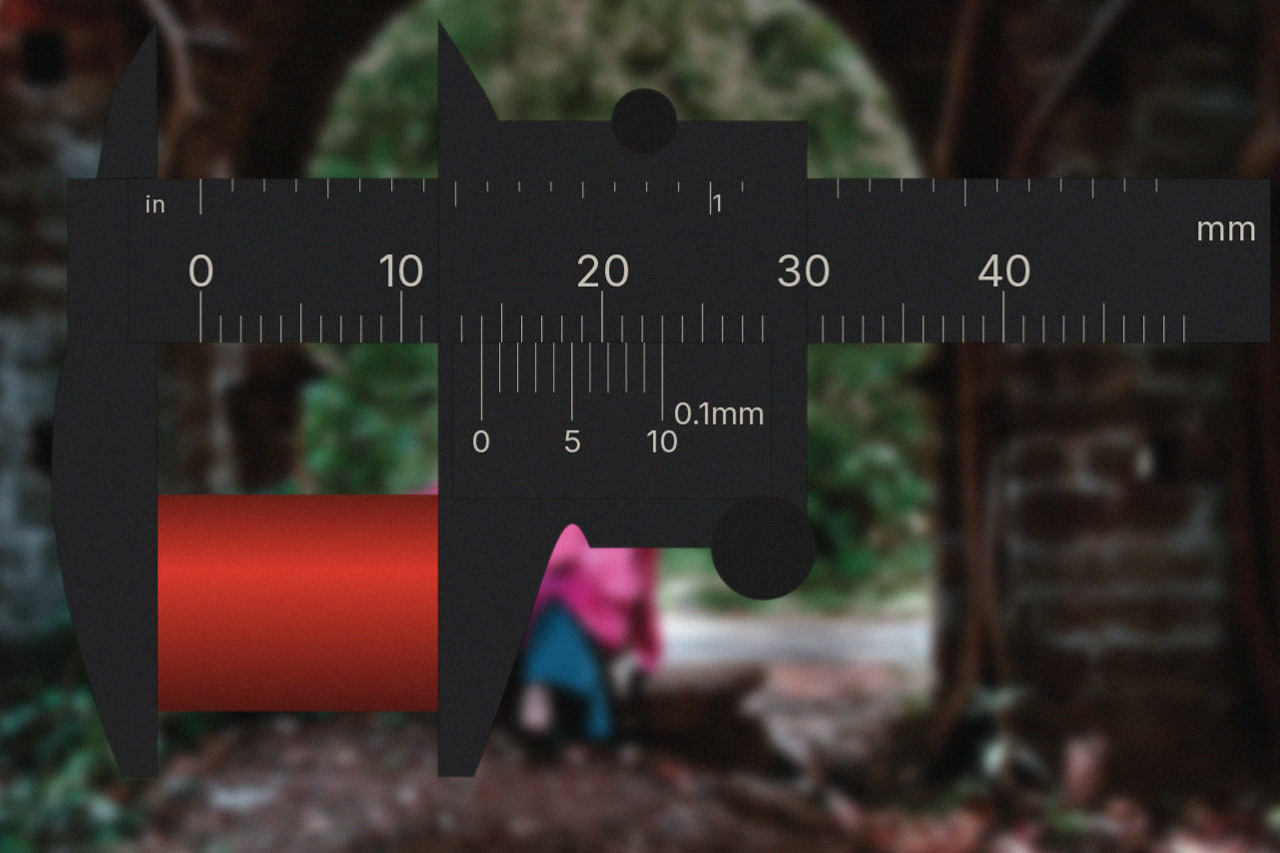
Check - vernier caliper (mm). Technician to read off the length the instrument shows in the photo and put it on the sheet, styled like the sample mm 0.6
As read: mm 14.0
